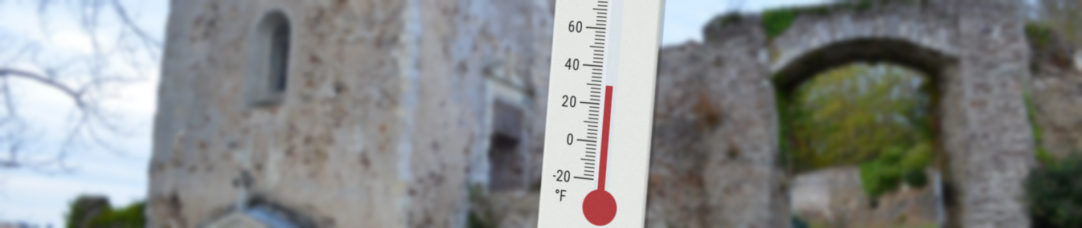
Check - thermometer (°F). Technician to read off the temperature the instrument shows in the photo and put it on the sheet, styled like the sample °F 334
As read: °F 30
